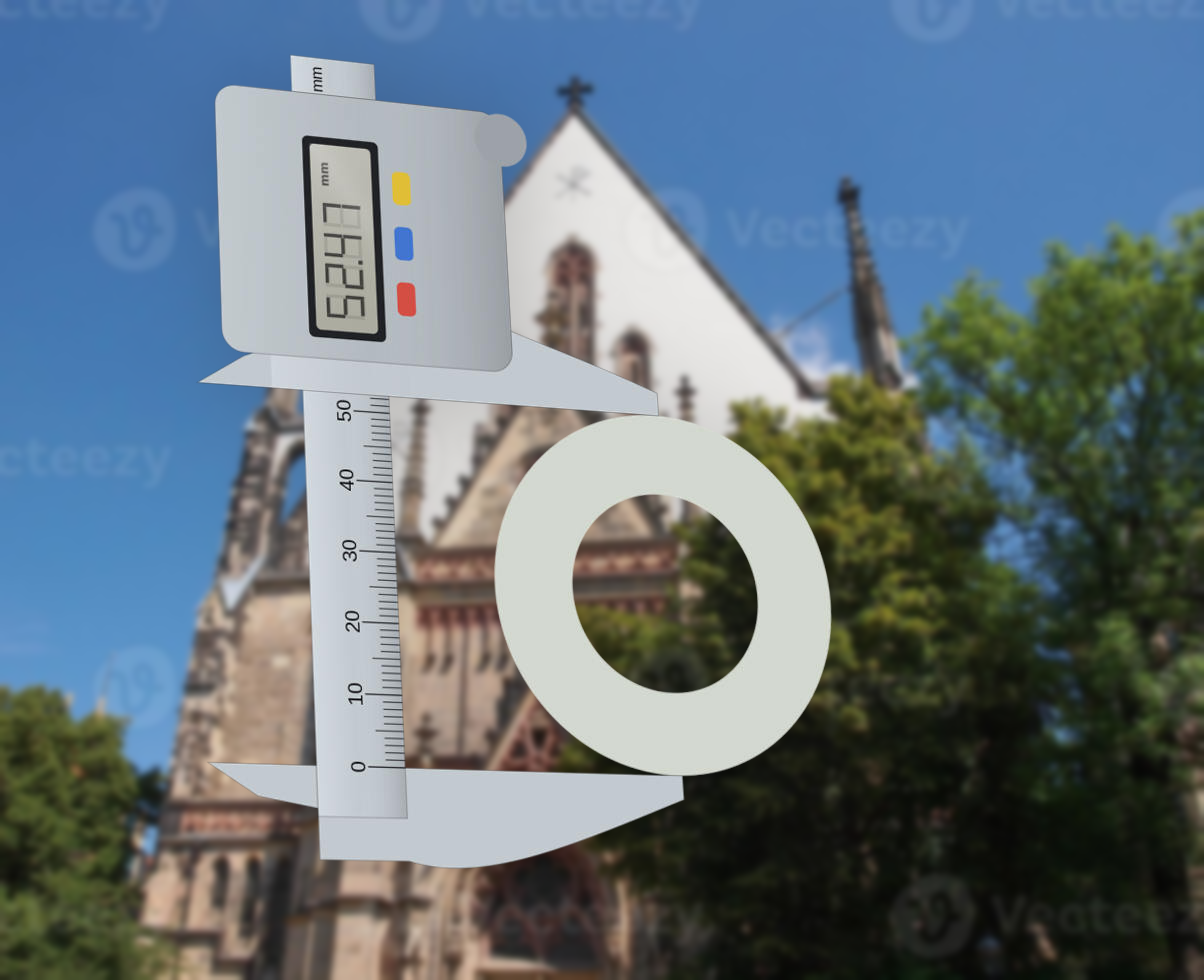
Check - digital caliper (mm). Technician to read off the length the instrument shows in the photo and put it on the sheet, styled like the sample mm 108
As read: mm 52.47
